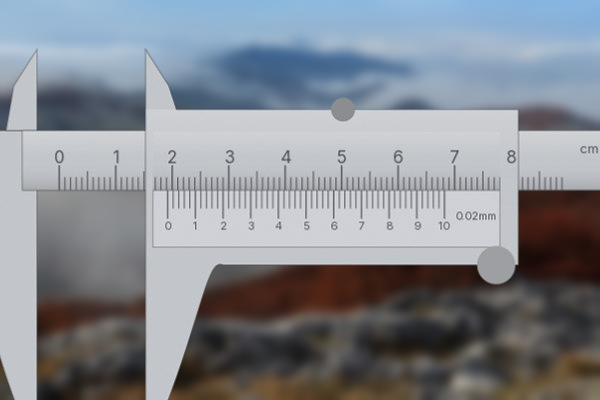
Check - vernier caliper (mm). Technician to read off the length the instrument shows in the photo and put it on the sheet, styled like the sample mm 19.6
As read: mm 19.2
